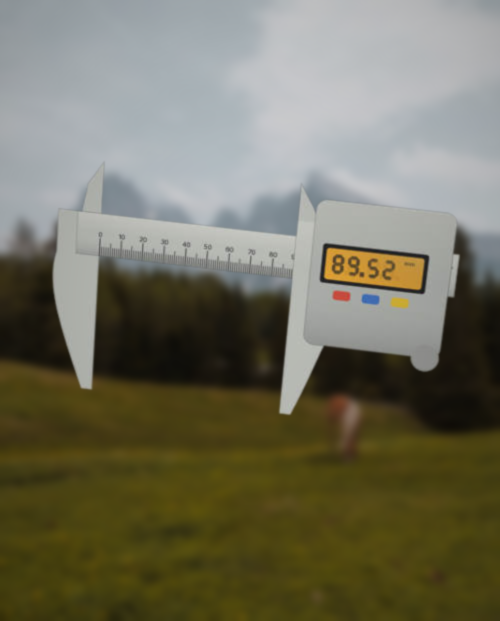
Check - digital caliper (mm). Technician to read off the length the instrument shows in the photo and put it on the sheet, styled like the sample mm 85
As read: mm 89.52
